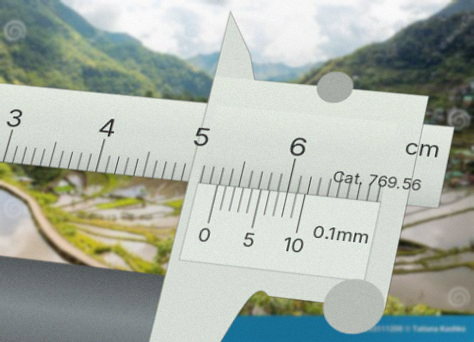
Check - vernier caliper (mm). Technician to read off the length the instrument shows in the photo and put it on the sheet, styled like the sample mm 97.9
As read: mm 52.8
